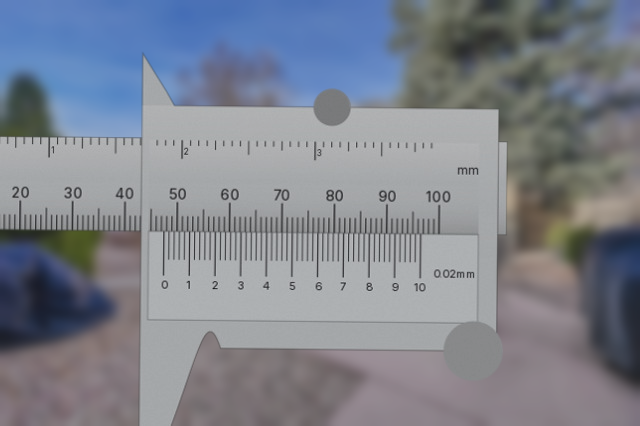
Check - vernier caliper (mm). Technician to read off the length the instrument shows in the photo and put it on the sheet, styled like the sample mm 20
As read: mm 47.5
